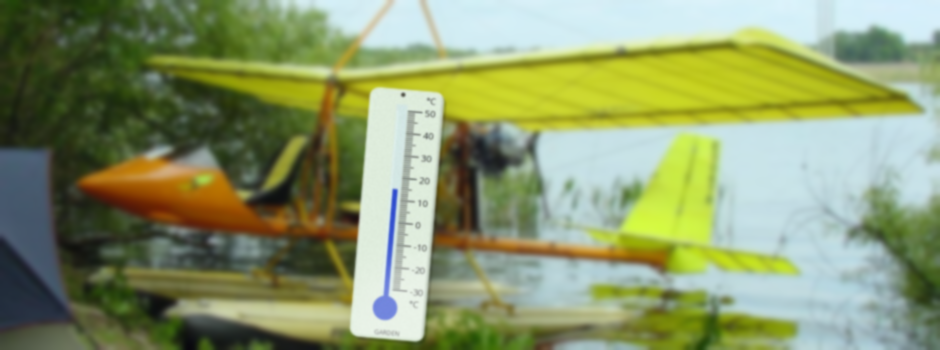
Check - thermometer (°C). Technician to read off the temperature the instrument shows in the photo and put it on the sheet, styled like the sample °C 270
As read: °C 15
